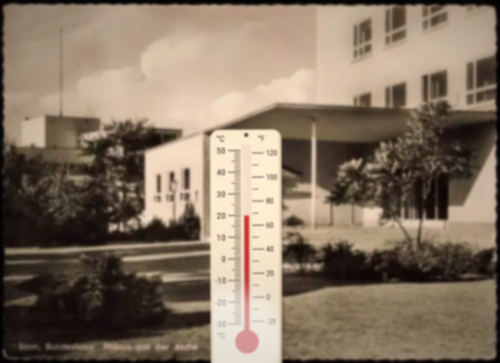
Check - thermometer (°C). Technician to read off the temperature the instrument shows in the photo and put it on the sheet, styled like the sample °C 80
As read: °C 20
